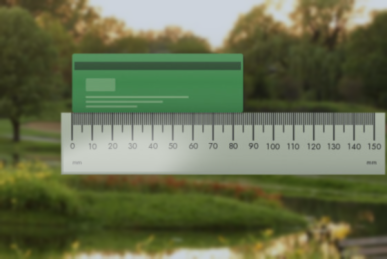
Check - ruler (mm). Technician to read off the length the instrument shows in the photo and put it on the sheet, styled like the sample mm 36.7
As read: mm 85
